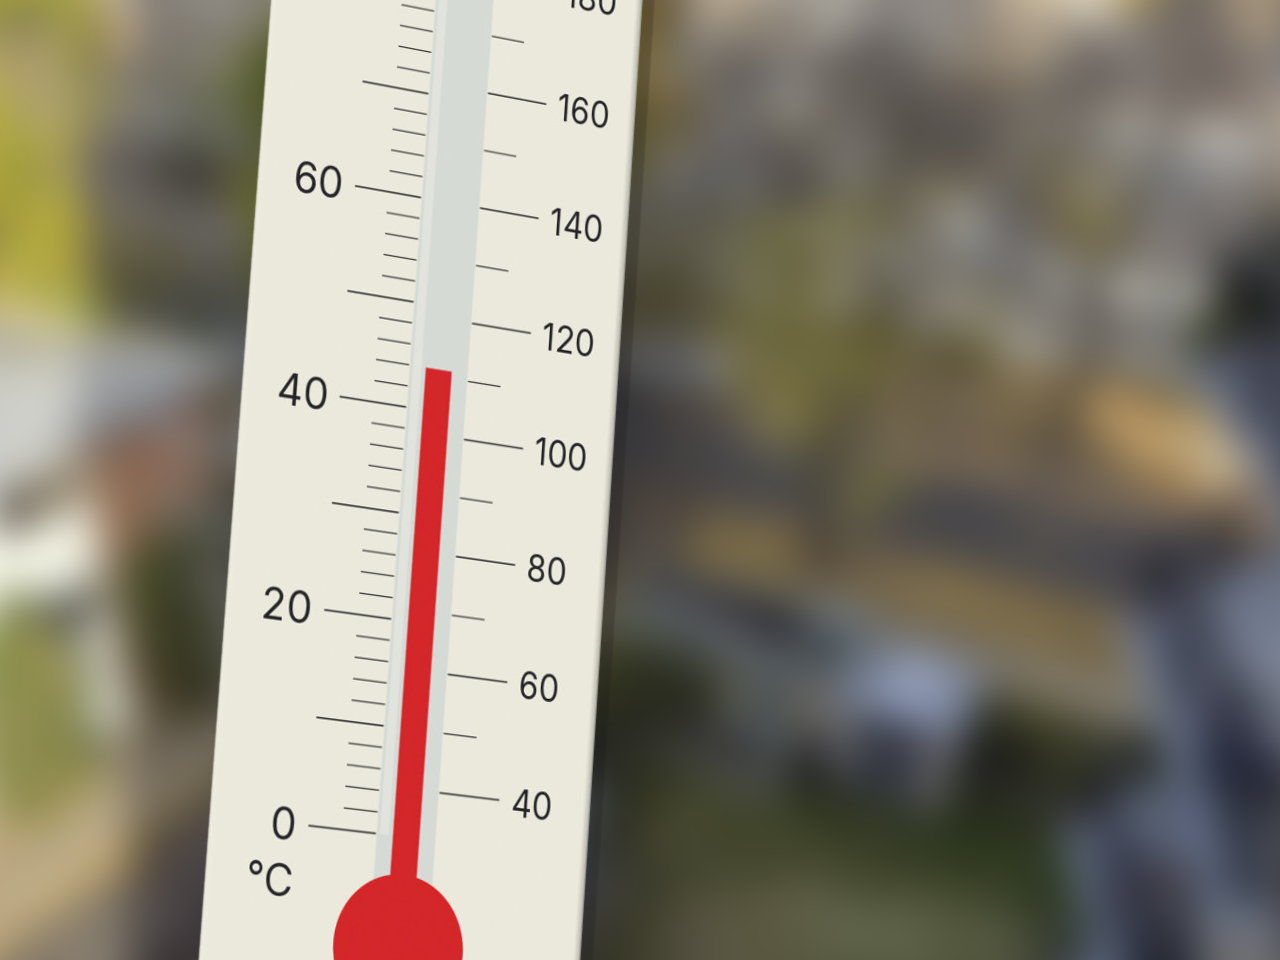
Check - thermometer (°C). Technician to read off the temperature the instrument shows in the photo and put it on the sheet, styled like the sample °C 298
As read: °C 44
